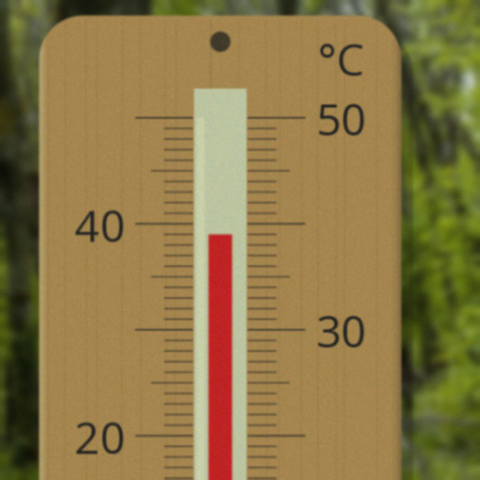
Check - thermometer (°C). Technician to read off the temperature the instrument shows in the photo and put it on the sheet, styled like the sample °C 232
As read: °C 39
